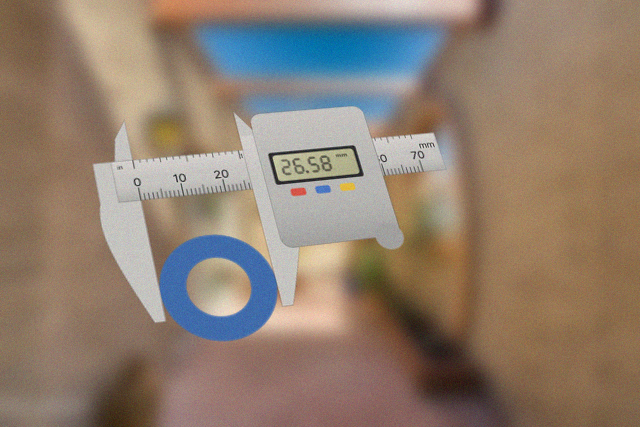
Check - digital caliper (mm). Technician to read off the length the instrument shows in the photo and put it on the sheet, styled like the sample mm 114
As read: mm 26.58
